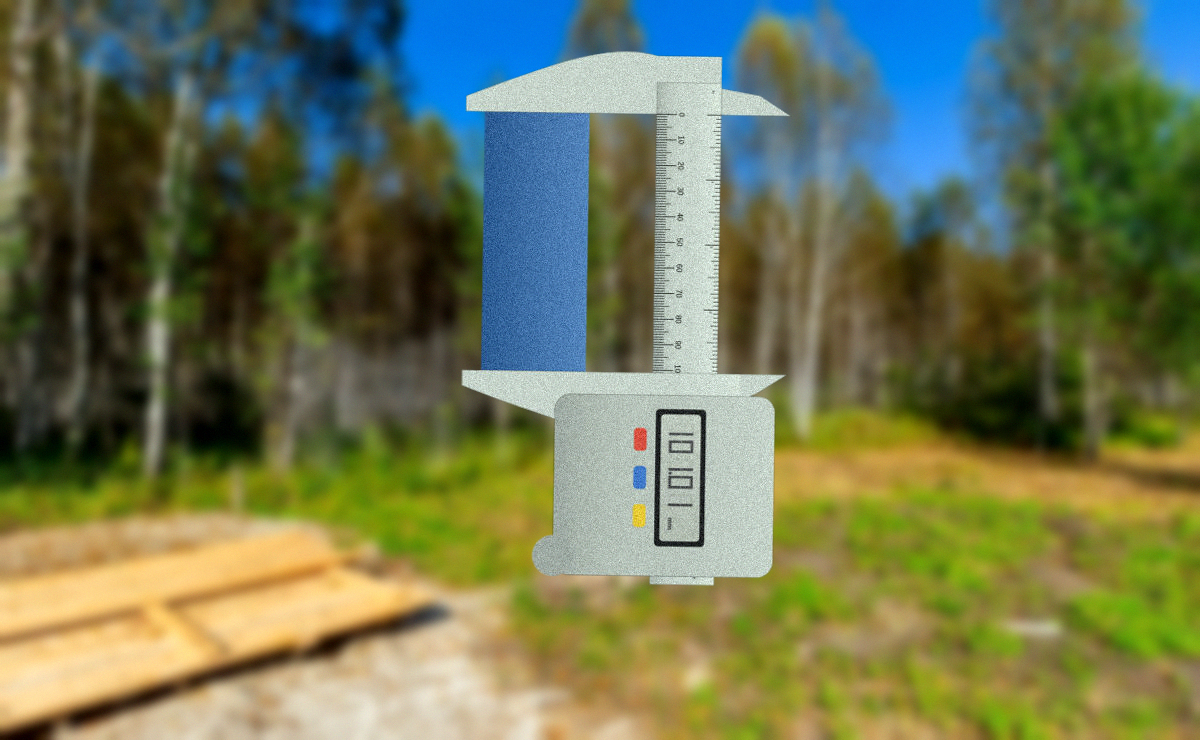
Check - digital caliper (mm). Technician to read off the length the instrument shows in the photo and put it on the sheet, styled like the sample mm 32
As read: mm 101.01
